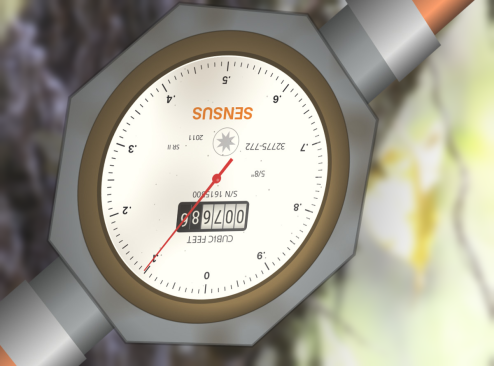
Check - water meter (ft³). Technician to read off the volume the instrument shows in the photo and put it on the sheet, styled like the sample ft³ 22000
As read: ft³ 7686.10
